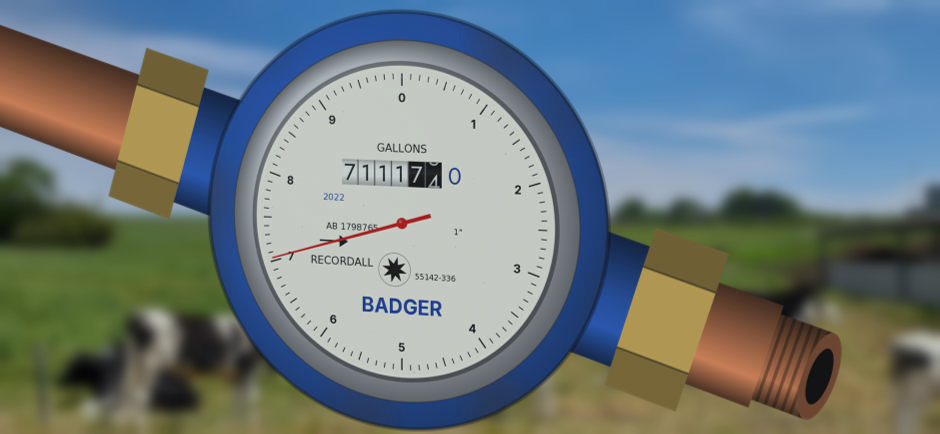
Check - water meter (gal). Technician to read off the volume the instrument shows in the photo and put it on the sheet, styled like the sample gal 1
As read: gal 7111737.0
